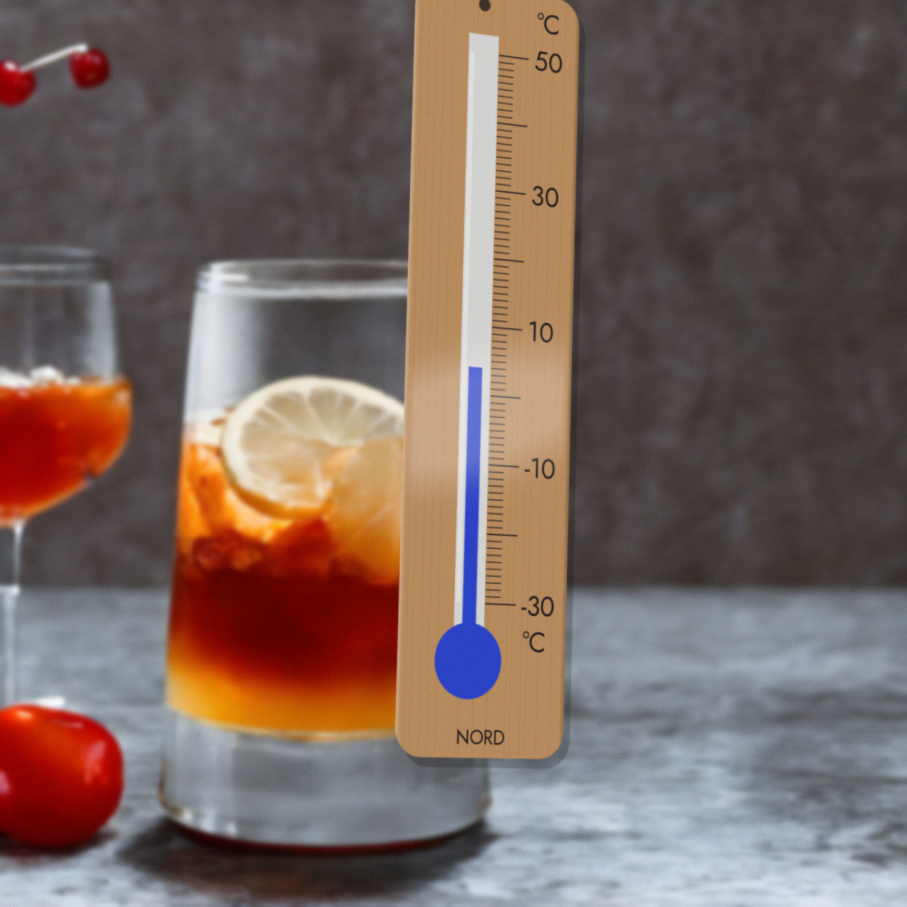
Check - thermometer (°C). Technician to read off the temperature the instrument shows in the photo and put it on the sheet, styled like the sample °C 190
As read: °C 4
